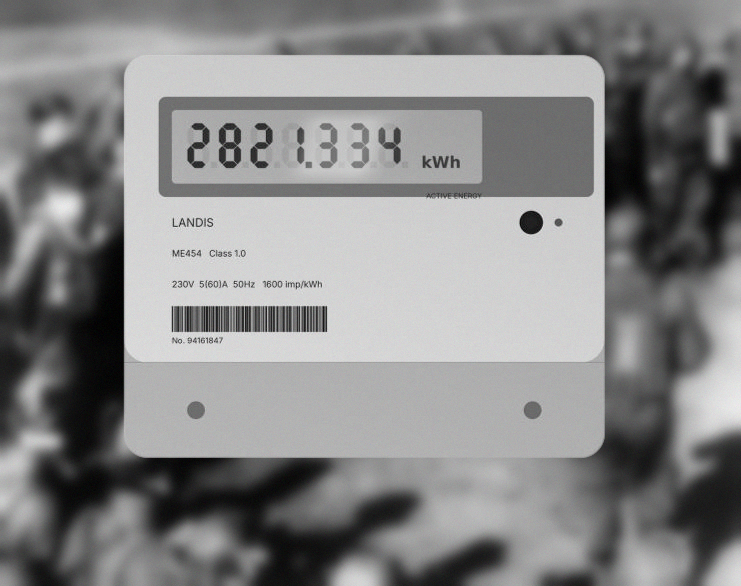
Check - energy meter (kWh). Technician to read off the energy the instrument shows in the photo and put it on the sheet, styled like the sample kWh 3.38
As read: kWh 2821.334
